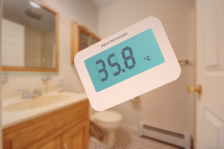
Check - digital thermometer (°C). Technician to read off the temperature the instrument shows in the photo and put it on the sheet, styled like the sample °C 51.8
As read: °C 35.8
